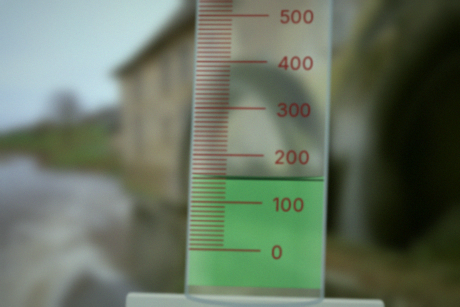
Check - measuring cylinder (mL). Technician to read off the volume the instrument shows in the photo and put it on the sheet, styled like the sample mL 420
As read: mL 150
